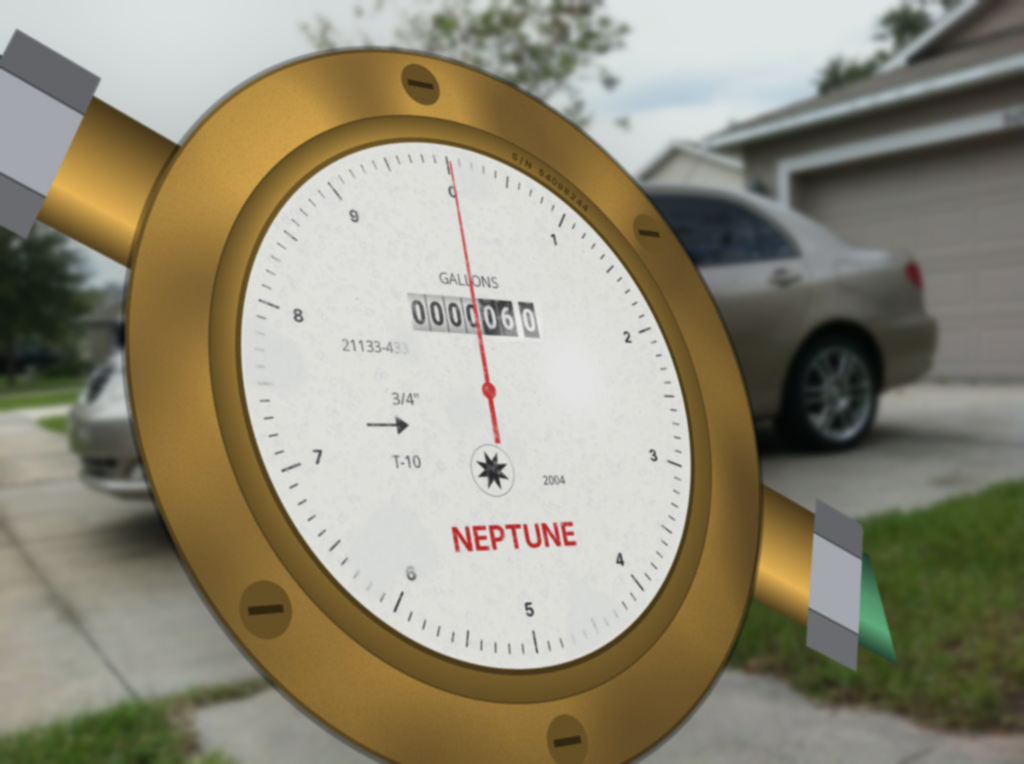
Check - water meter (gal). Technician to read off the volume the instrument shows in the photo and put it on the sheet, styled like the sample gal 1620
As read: gal 60.0
